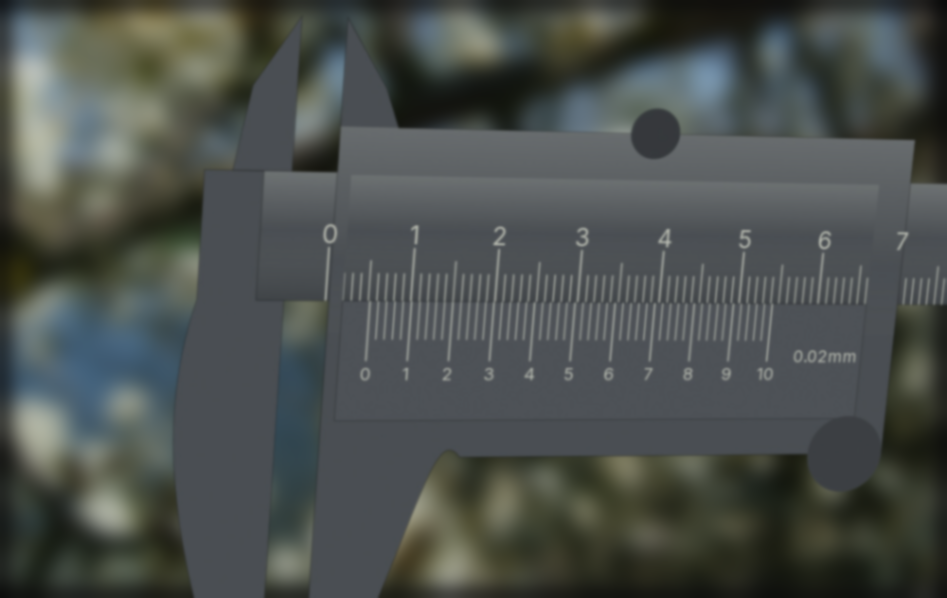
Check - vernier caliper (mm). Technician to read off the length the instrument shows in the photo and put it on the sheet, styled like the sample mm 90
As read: mm 5.2
